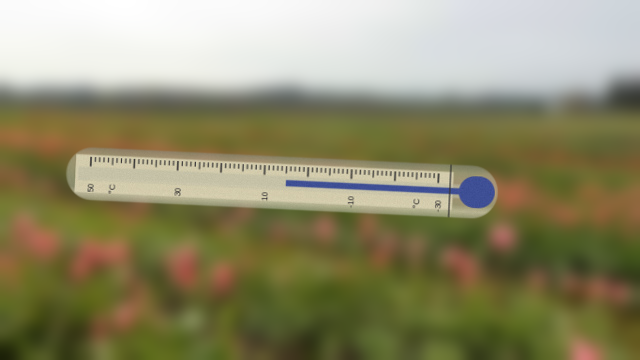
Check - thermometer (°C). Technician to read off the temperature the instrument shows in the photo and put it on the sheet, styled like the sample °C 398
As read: °C 5
